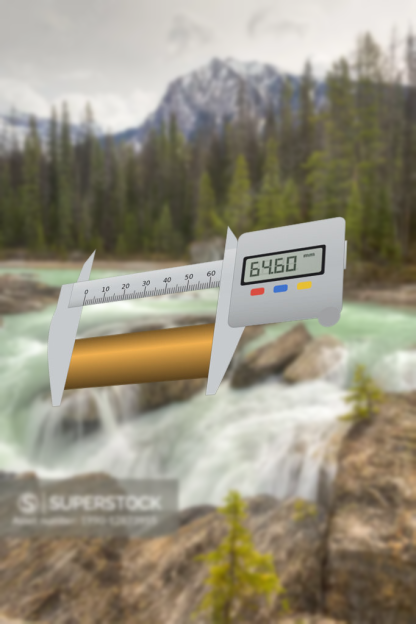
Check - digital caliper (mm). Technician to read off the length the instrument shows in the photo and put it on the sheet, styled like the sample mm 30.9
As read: mm 64.60
